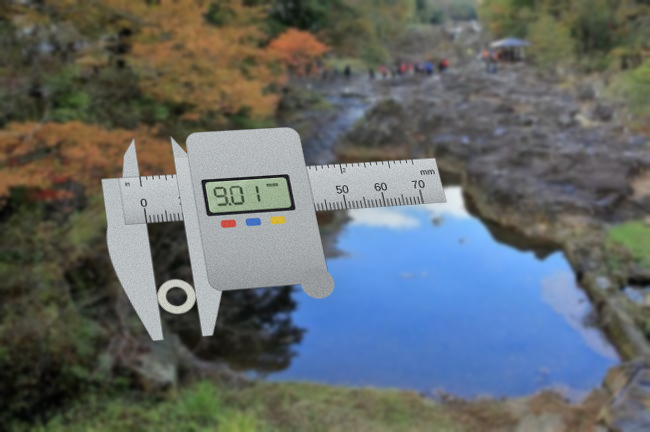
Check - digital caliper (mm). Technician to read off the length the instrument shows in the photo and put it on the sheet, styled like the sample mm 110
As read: mm 9.01
